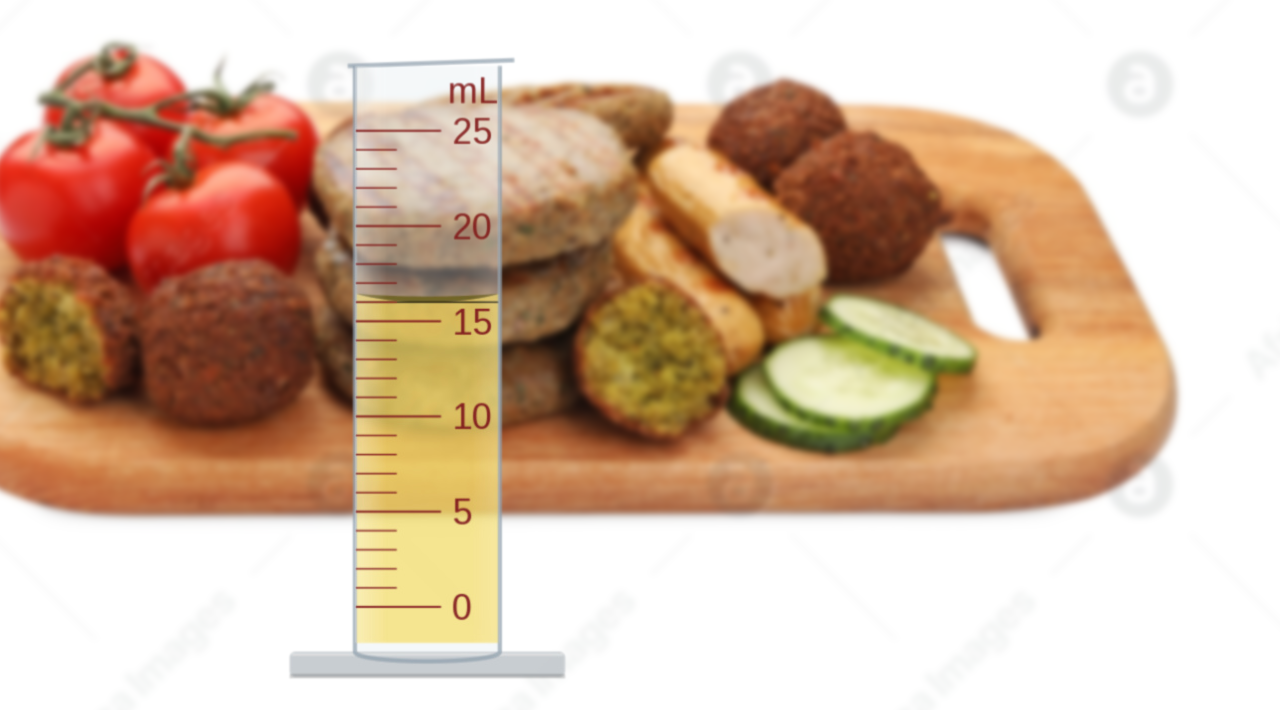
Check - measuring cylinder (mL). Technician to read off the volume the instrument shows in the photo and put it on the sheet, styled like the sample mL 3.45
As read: mL 16
